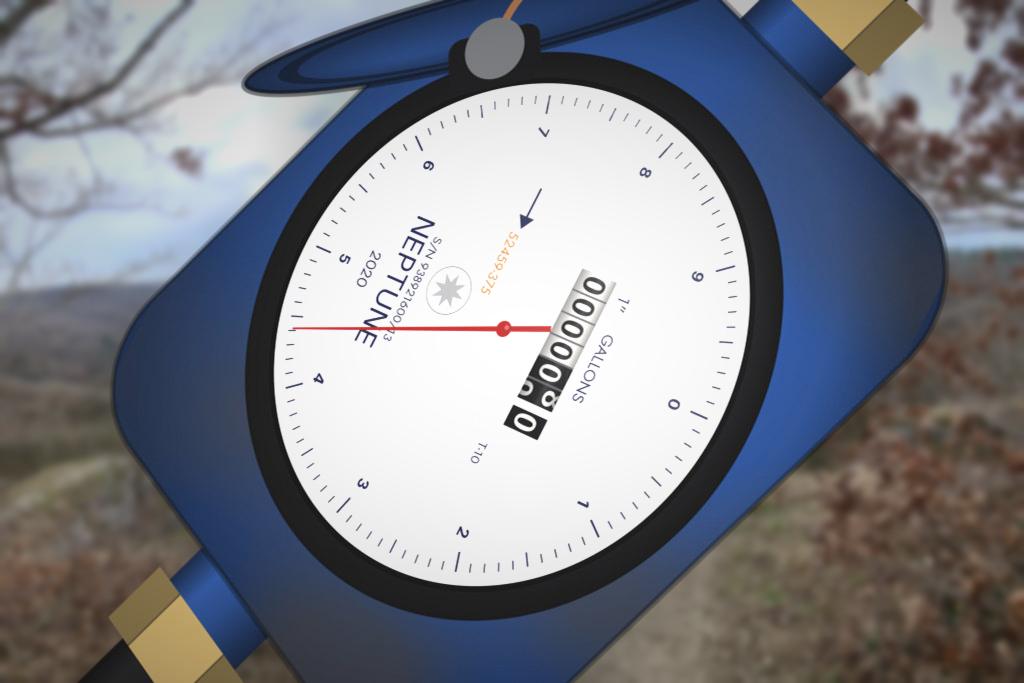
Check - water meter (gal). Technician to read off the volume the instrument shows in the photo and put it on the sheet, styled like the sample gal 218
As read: gal 84.4
